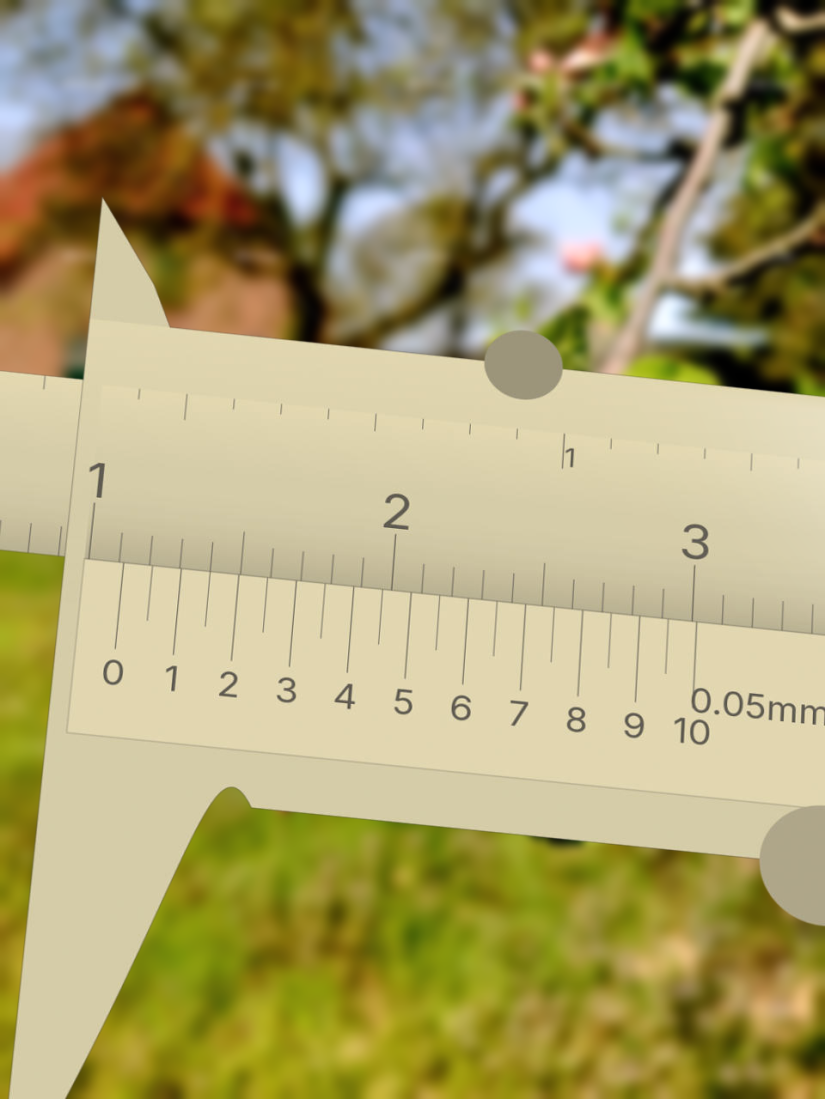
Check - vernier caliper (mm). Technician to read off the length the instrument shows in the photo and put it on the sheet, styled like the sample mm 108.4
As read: mm 11.15
